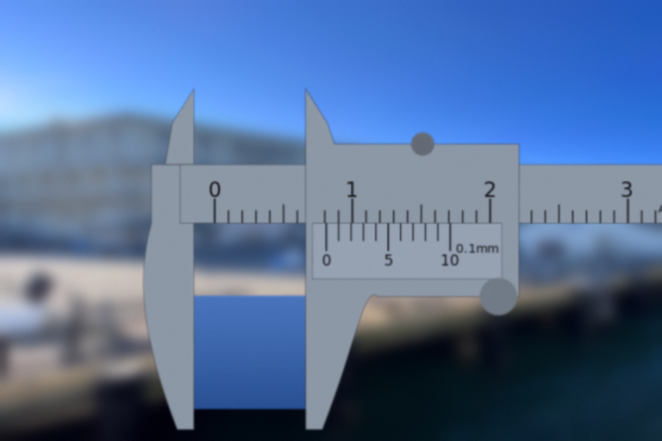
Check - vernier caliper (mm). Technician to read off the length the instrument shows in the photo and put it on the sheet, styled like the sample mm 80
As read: mm 8.1
